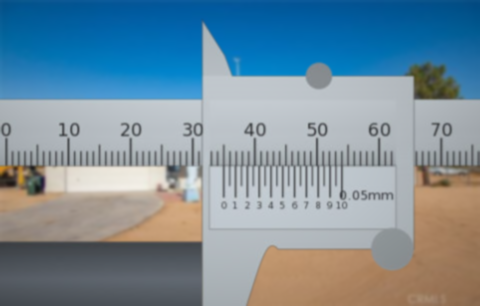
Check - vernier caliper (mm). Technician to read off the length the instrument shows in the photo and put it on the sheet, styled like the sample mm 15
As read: mm 35.0
